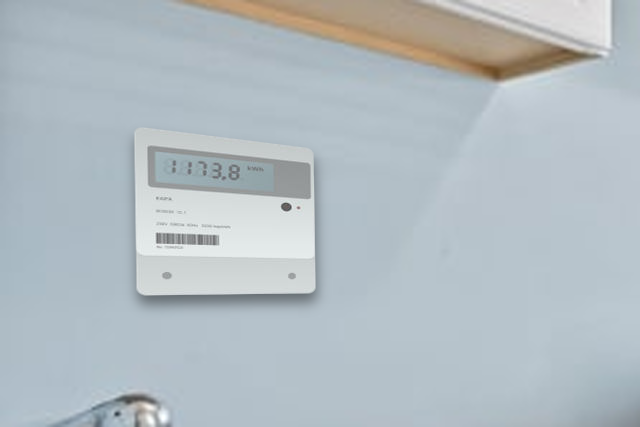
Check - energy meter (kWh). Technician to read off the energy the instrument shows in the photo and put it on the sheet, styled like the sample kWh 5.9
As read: kWh 1173.8
